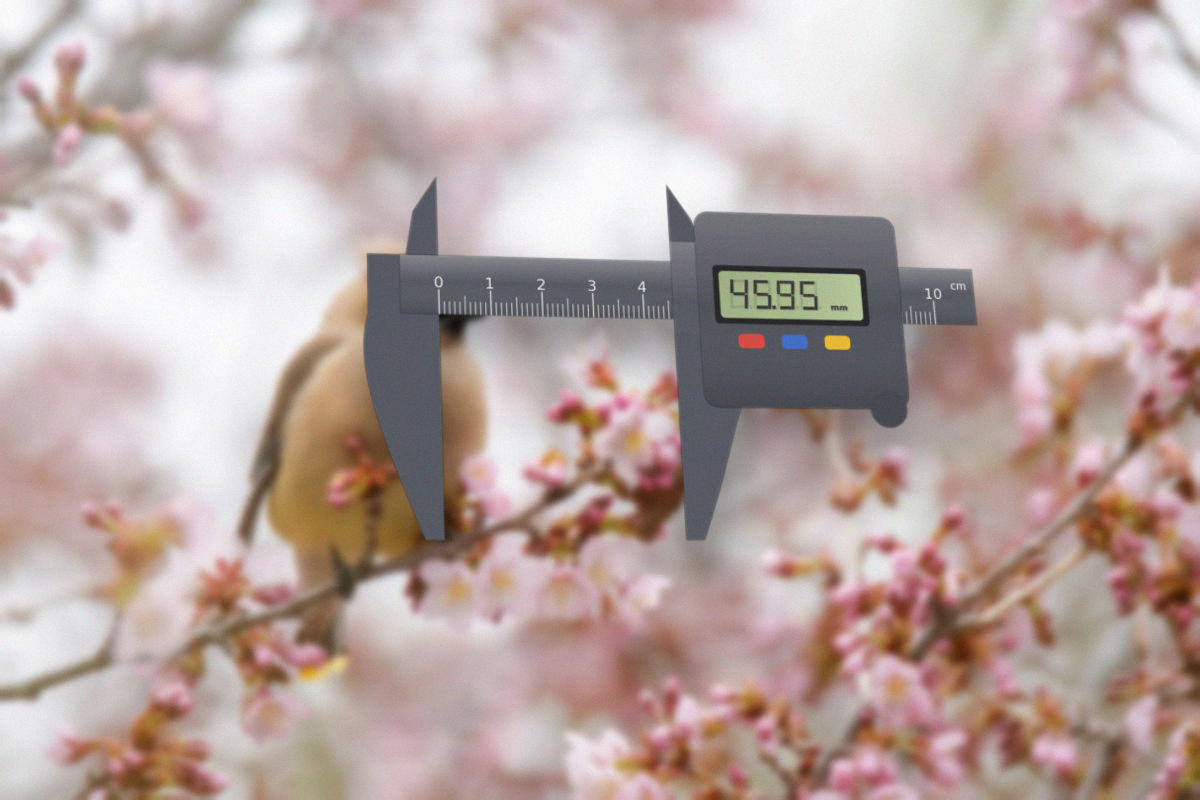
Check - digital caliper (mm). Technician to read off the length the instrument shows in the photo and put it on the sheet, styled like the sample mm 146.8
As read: mm 45.95
